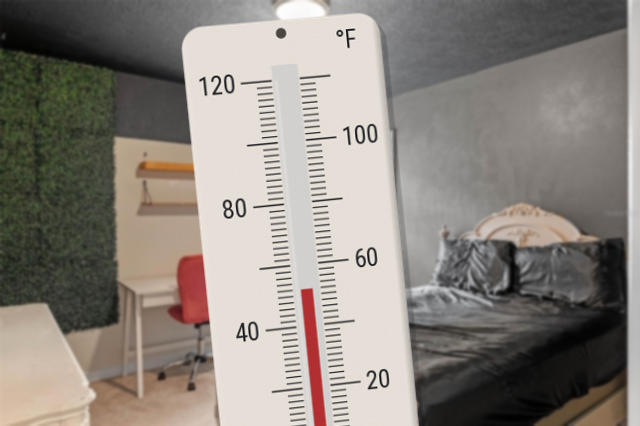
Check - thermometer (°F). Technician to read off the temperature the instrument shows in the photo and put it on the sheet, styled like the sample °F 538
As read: °F 52
